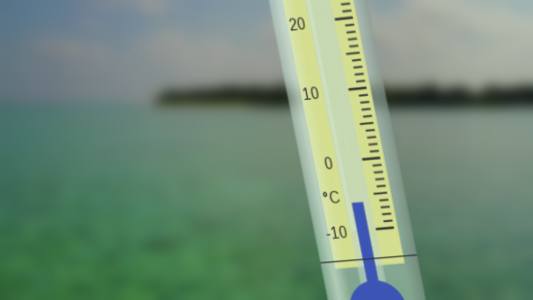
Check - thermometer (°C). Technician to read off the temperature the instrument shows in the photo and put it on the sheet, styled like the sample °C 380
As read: °C -6
